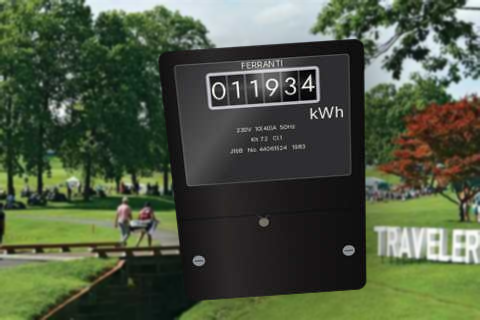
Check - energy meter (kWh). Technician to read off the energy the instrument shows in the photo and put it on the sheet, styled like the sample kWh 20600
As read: kWh 11934
